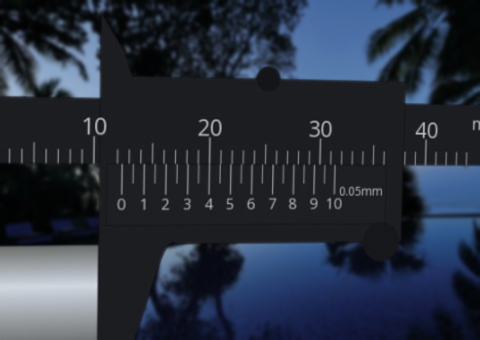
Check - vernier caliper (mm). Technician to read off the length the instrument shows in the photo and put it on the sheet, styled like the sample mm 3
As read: mm 12.4
